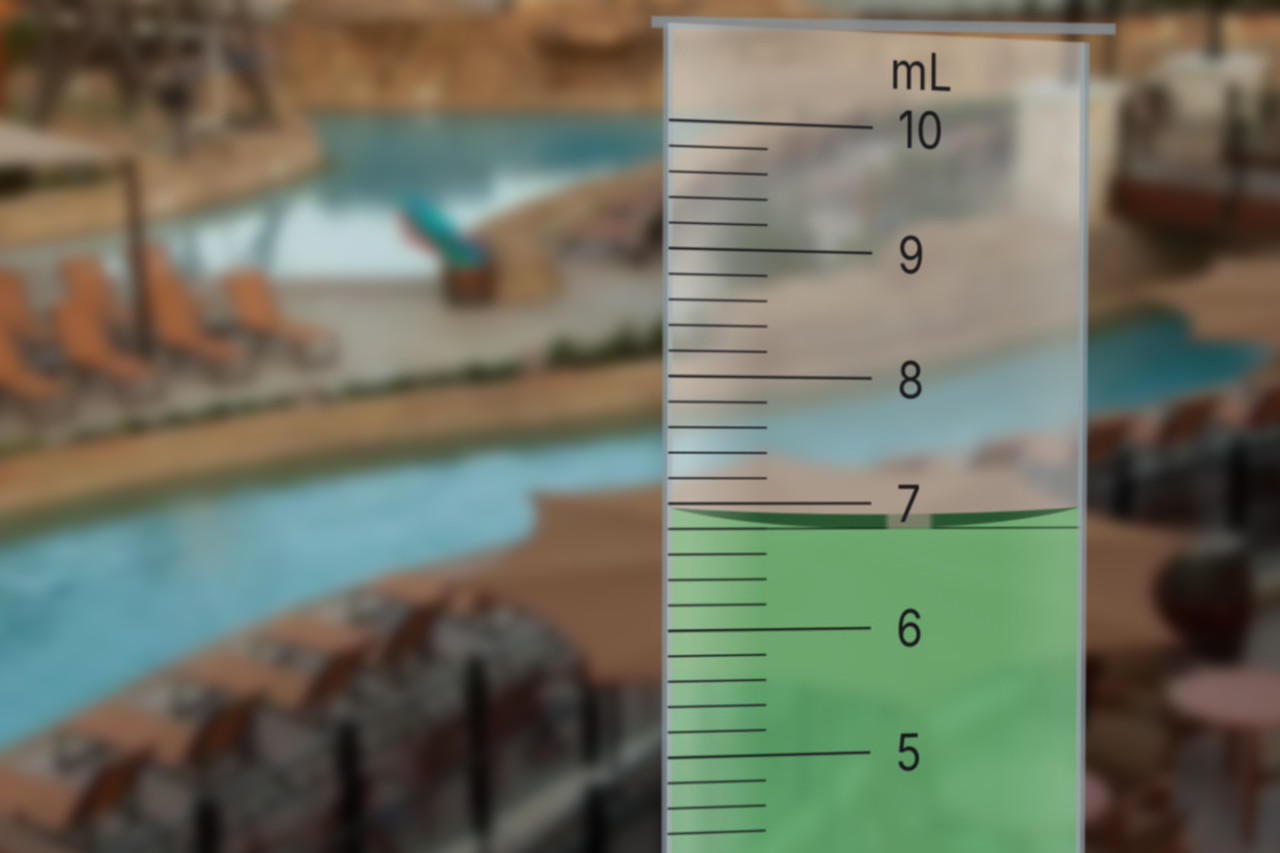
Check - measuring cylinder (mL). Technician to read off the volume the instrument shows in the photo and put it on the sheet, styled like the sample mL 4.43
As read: mL 6.8
